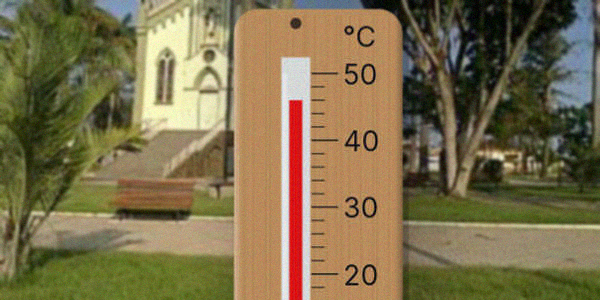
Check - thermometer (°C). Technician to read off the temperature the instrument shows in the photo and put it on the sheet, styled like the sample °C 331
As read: °C 46
